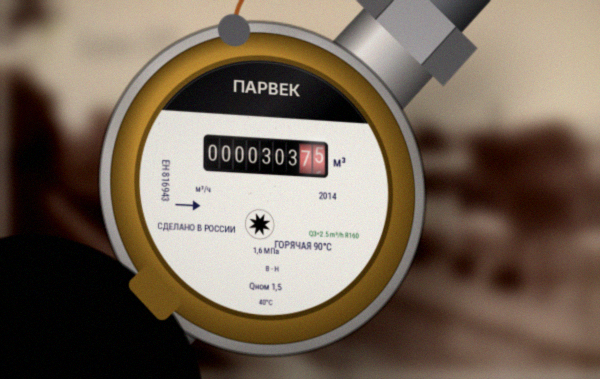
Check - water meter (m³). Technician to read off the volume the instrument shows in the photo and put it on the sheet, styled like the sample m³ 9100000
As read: m³ 303.75
